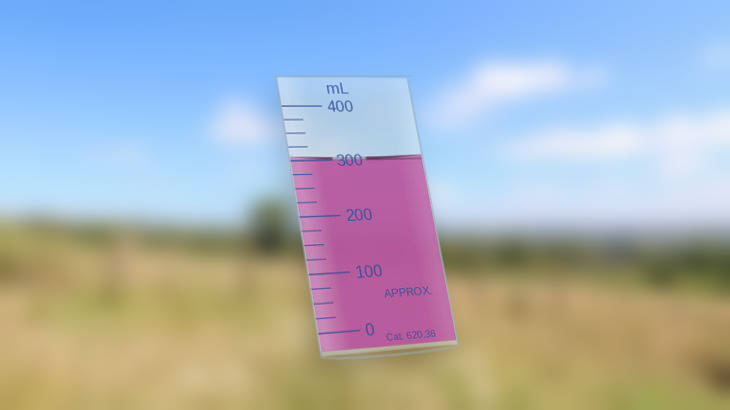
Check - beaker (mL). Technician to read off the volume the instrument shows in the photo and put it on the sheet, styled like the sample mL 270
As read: mL 300
